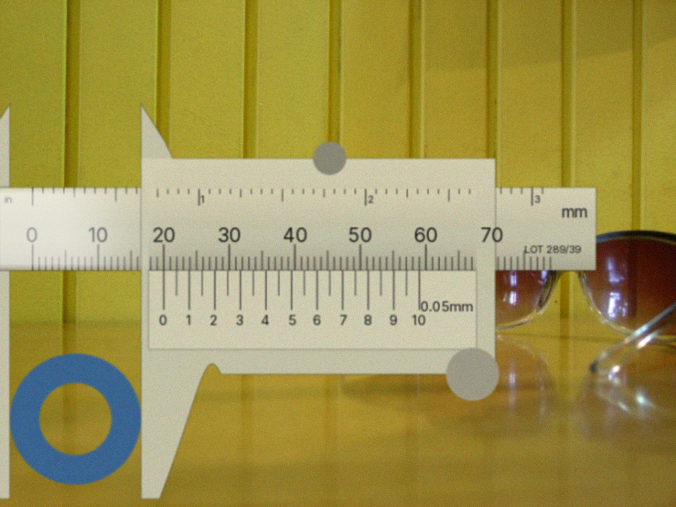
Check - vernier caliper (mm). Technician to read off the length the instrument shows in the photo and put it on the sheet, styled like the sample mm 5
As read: mm 20.0
